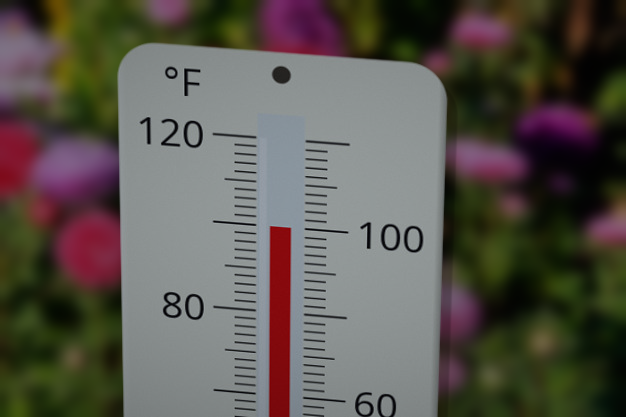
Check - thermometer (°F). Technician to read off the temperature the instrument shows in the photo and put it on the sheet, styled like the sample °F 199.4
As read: °F 100
